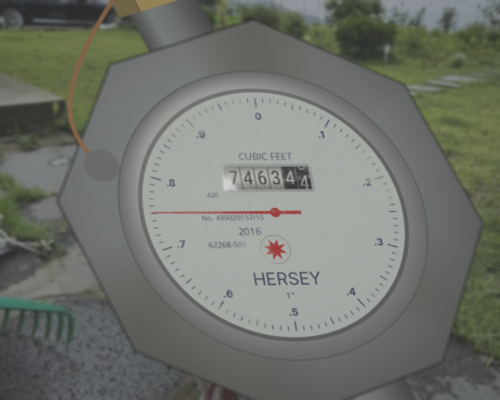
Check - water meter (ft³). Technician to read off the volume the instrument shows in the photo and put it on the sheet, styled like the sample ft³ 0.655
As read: ft³ 746343.75
